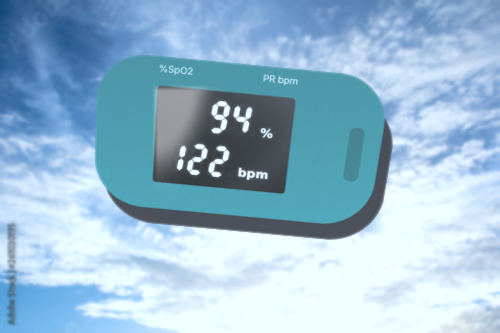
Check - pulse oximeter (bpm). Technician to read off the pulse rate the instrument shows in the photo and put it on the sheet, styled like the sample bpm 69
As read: bpm 122
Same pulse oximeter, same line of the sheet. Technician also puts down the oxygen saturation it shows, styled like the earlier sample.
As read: % 94
